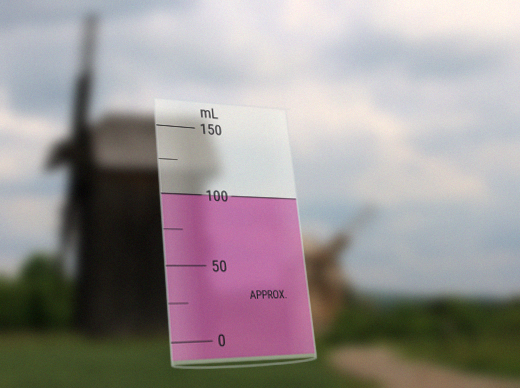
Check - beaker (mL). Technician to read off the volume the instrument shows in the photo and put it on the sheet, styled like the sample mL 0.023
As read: mL 100
